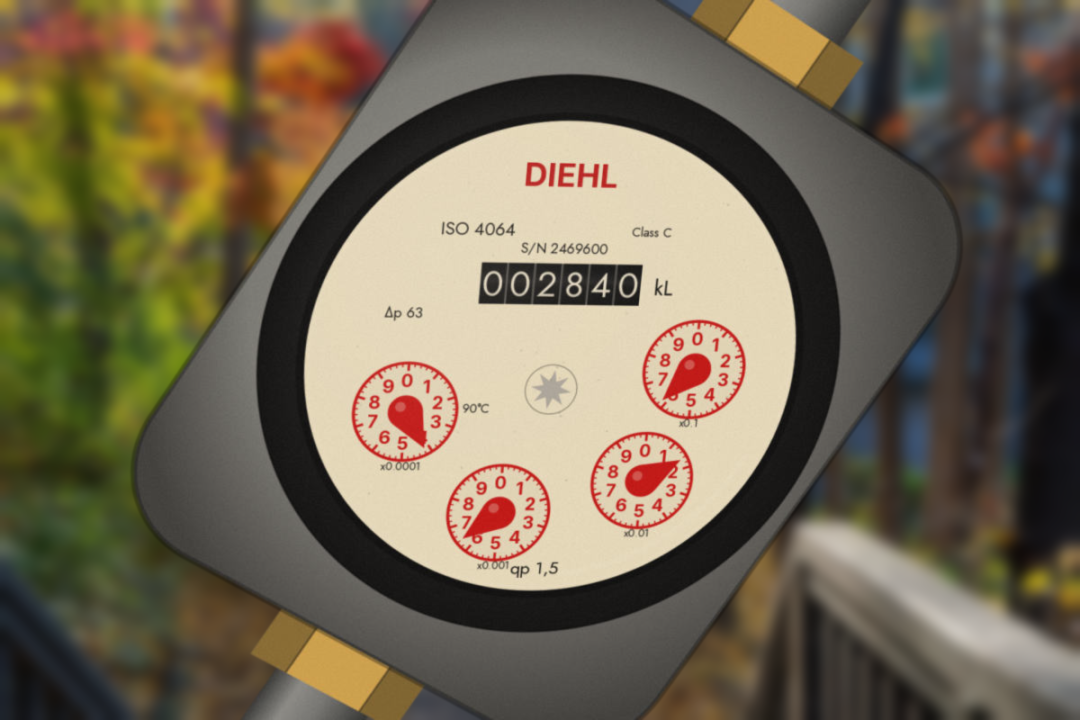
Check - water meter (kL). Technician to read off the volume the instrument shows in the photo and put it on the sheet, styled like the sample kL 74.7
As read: kL 2840.6164
